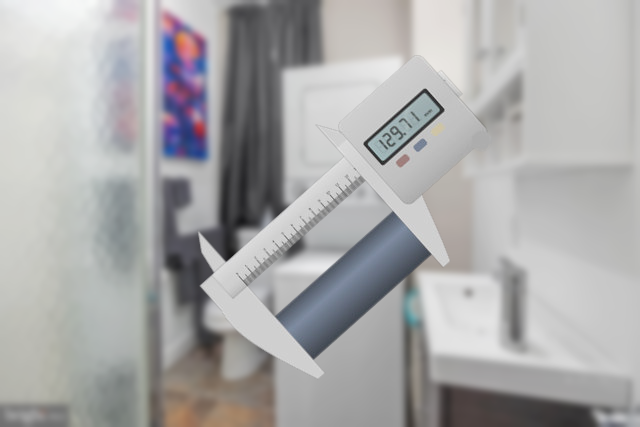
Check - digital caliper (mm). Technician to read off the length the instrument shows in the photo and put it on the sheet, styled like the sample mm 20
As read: mm 129.71
